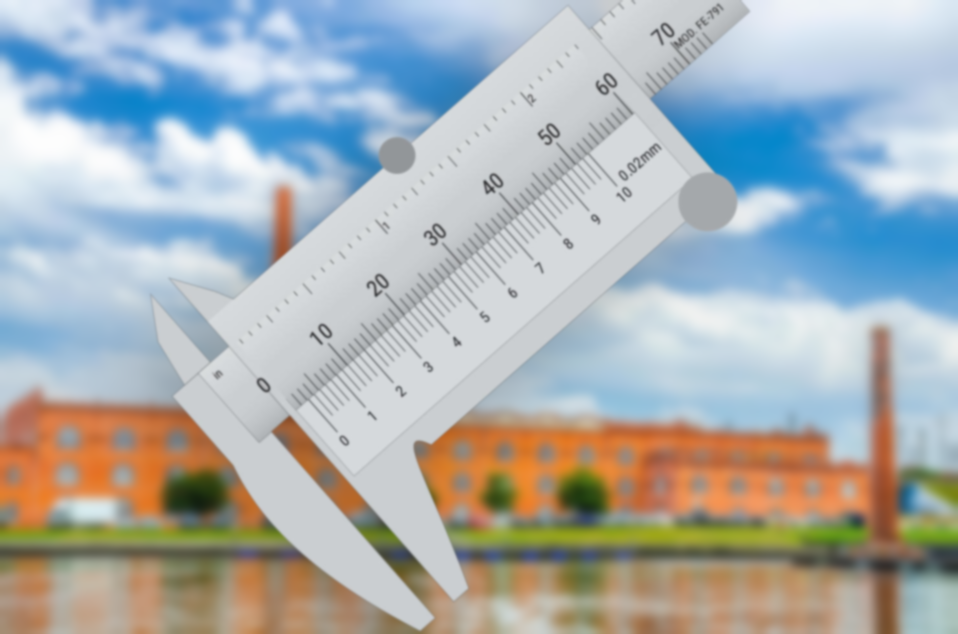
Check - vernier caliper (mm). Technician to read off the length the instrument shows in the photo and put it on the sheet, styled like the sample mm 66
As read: mm 3.2
